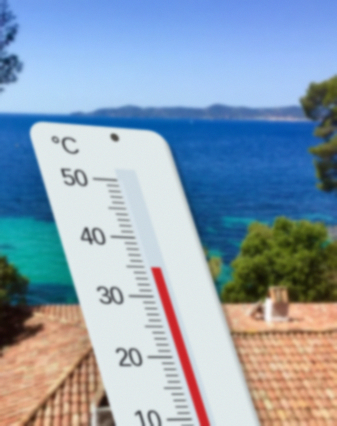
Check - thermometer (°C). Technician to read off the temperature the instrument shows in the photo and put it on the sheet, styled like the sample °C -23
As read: °C 35
